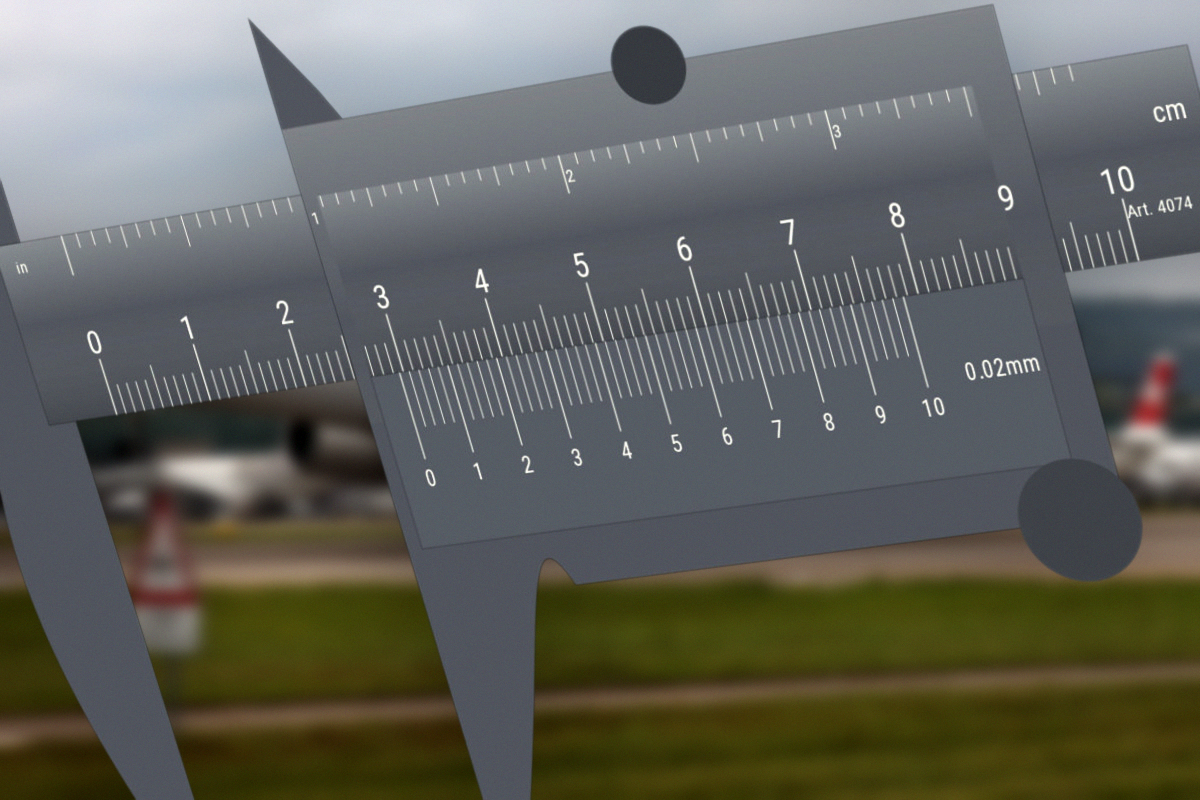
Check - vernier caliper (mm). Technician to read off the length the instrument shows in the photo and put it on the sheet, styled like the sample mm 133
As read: mm 29.6
